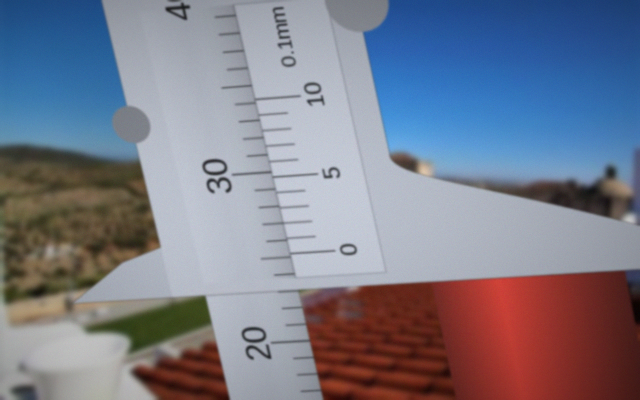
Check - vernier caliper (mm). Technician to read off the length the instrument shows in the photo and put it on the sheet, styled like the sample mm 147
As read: mm 25.2
